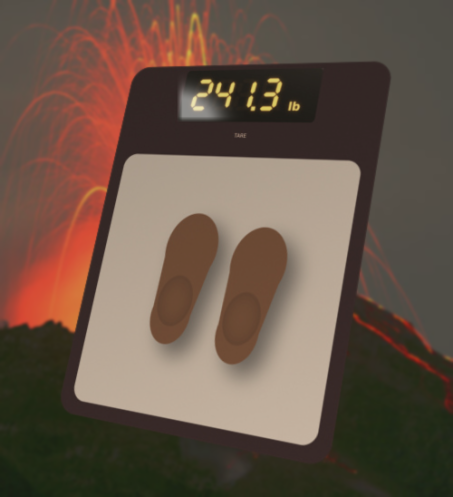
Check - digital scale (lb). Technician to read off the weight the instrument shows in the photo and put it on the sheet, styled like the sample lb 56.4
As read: lb 241.3
